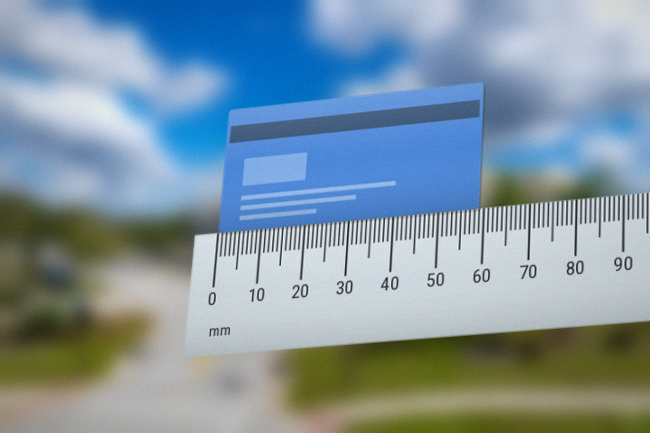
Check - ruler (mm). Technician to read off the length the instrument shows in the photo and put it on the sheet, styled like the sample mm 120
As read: mm 59
